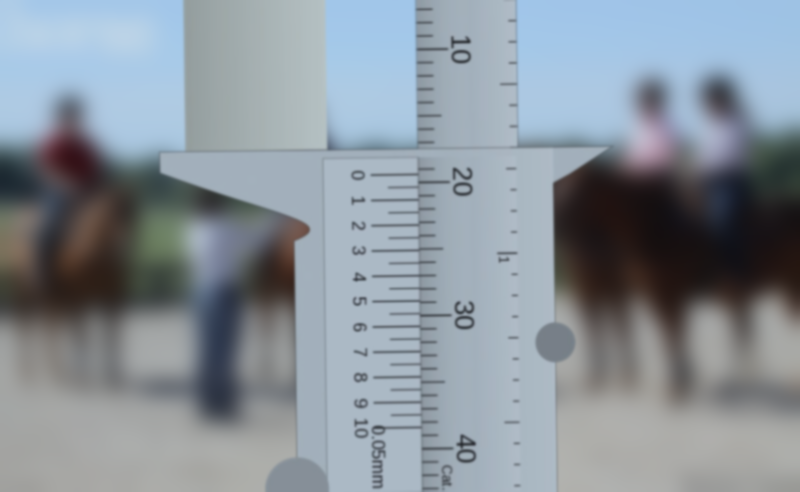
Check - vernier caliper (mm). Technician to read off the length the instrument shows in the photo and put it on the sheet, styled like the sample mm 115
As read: mm 19.4
